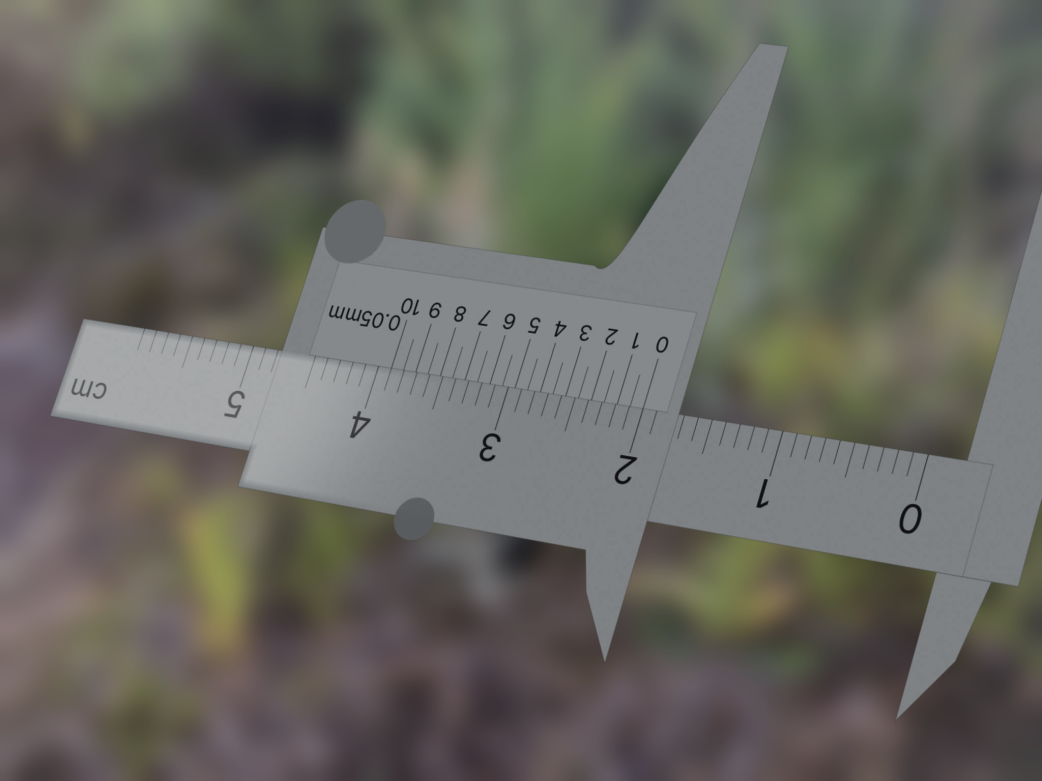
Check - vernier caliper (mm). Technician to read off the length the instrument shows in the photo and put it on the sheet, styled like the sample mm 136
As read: mm 20.0
